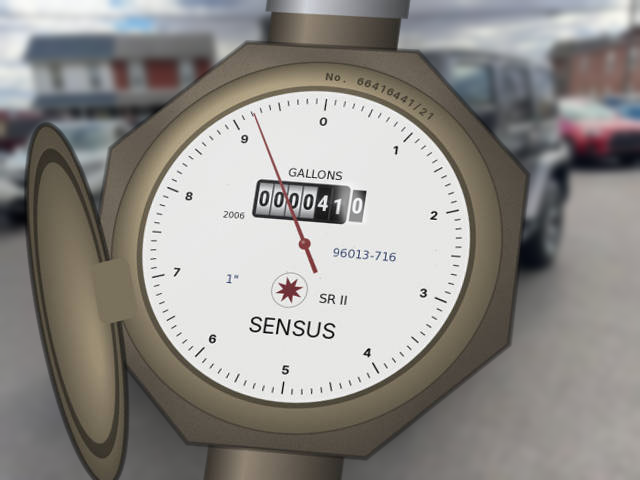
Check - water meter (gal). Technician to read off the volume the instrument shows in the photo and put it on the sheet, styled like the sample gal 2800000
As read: gal 409.2
